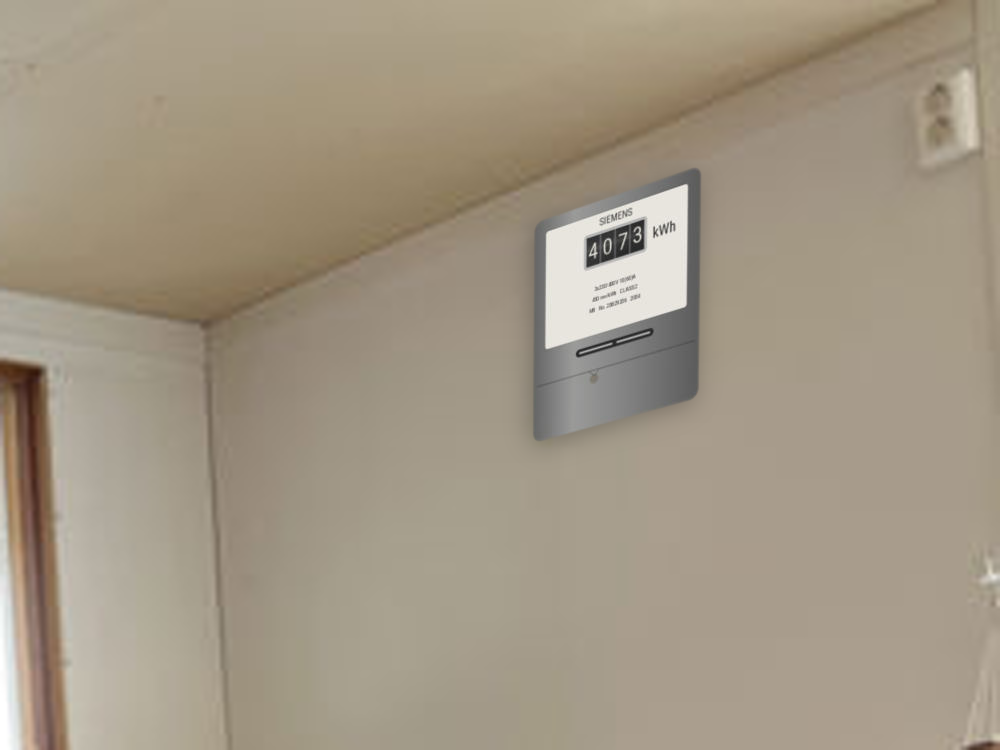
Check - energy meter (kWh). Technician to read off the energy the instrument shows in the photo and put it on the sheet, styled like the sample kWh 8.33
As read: kWh 4073
